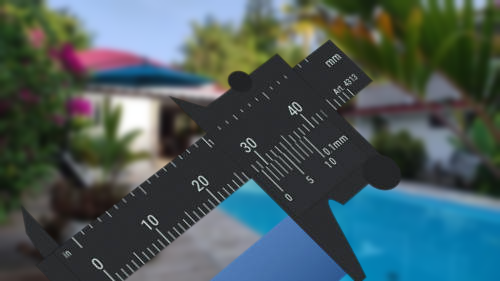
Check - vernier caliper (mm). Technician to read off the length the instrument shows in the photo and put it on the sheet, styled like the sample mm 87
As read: mm 28.6
